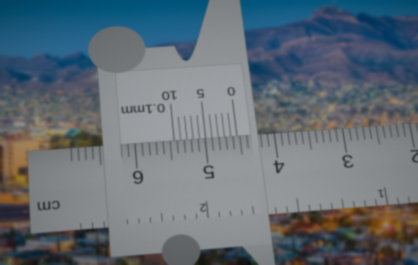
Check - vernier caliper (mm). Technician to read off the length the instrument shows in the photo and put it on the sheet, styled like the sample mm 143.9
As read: mm 45.4
